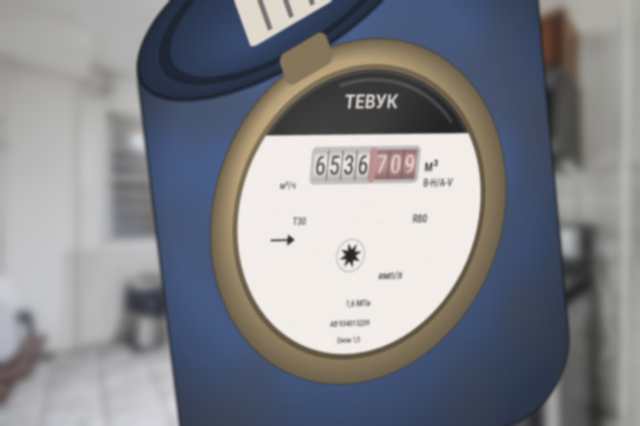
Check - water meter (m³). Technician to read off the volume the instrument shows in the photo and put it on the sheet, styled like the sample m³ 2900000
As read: m³ 6536.709
